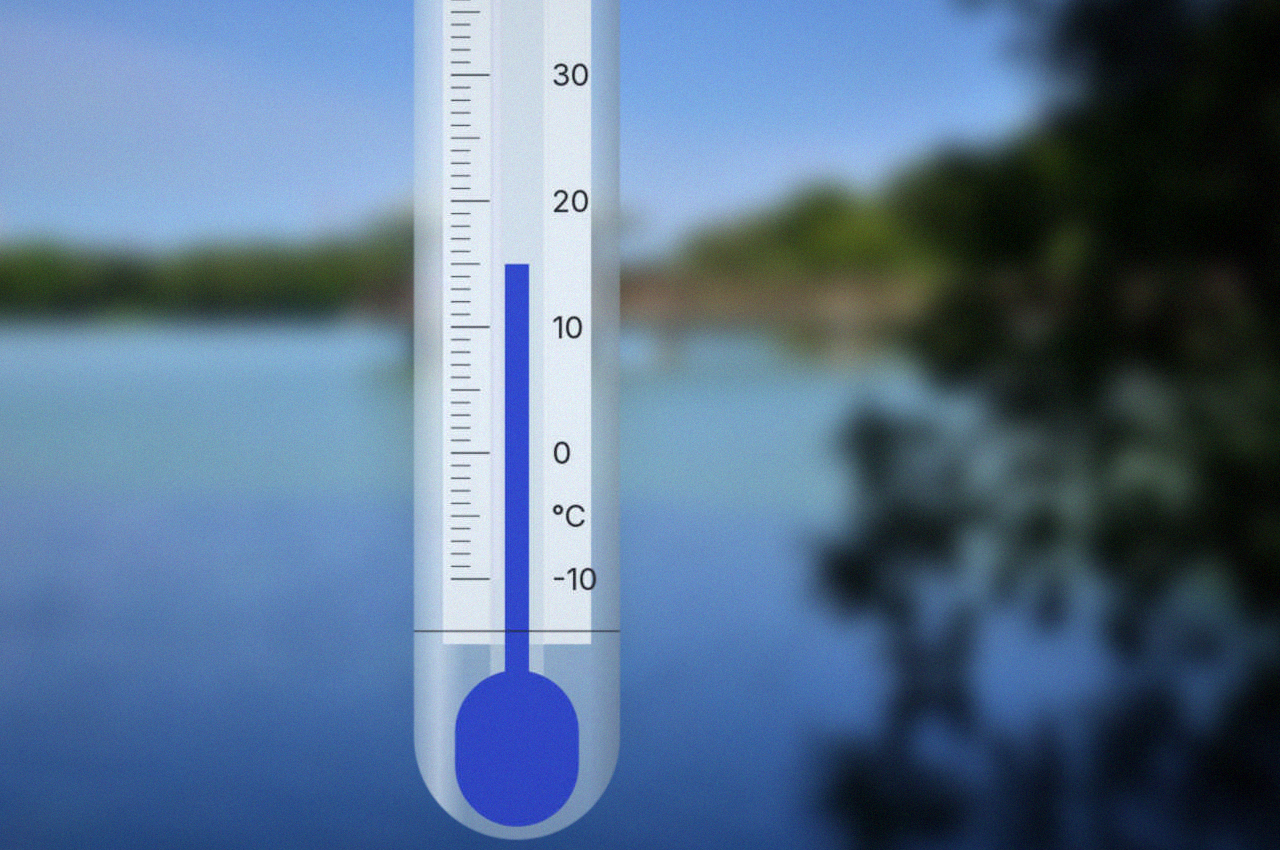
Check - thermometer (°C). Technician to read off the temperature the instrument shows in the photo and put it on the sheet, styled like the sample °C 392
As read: °C 15
